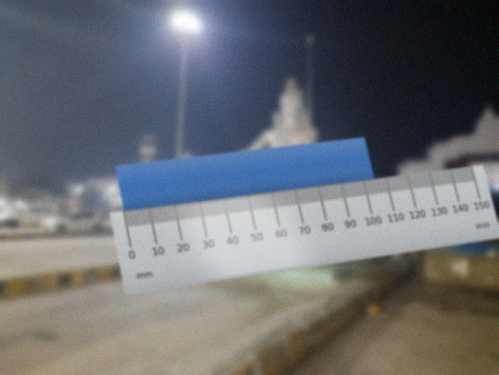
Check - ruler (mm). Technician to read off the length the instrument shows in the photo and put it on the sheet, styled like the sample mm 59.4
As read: mm 105
